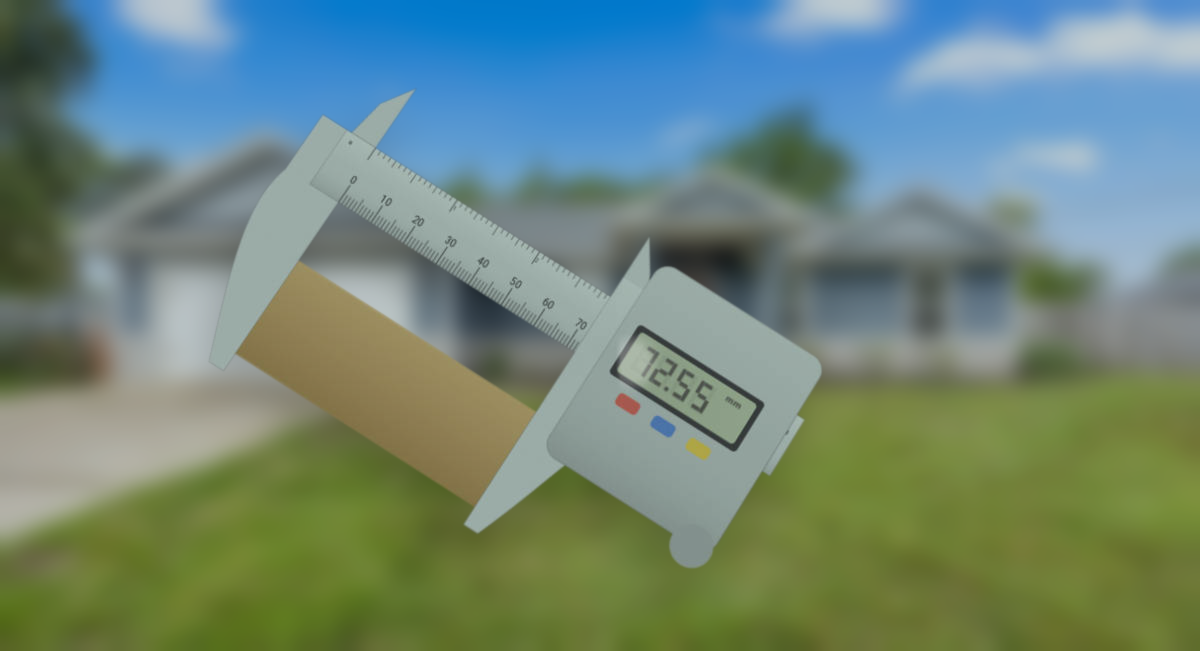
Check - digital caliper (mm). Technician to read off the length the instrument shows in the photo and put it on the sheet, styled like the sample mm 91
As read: mm 72.55
